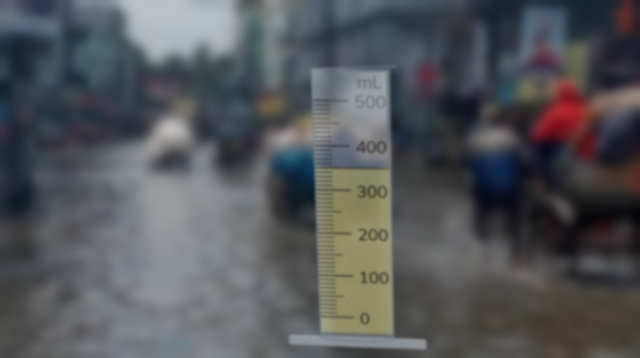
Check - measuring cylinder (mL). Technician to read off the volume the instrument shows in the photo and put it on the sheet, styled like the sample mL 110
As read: mL 350
